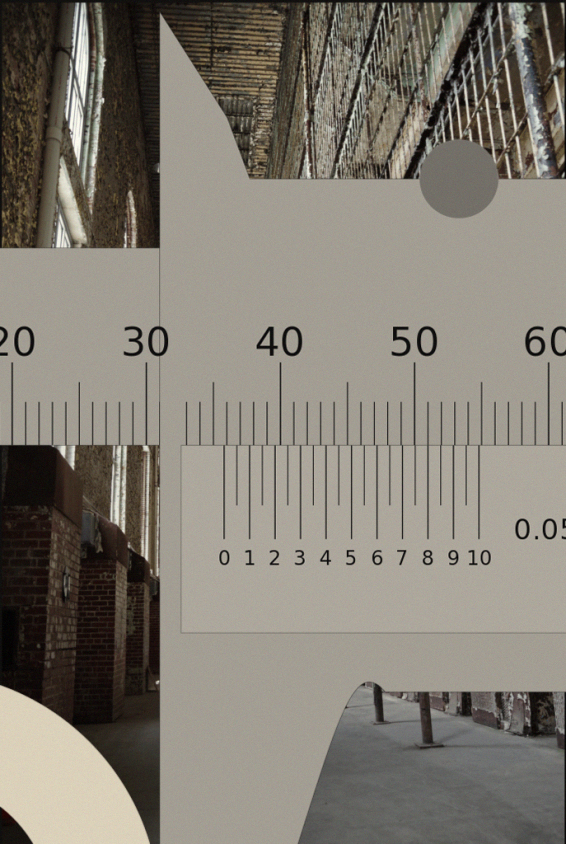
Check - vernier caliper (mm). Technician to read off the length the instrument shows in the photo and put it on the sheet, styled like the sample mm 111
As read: mm 35.8
